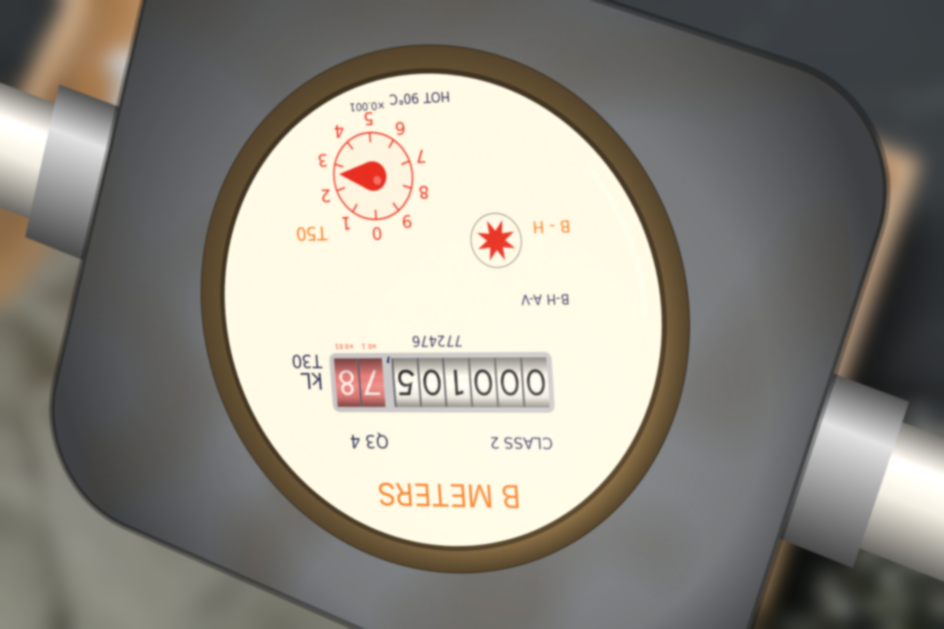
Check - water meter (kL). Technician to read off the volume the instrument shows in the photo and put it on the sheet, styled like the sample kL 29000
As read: kL 105.782
